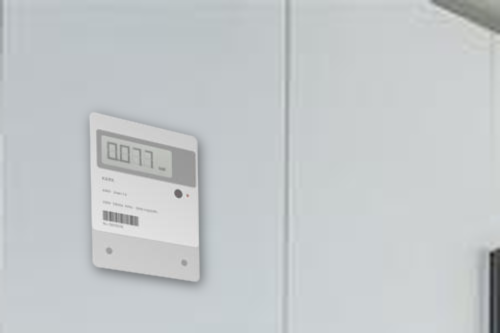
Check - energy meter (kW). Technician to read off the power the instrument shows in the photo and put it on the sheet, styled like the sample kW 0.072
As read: kW 0.077
